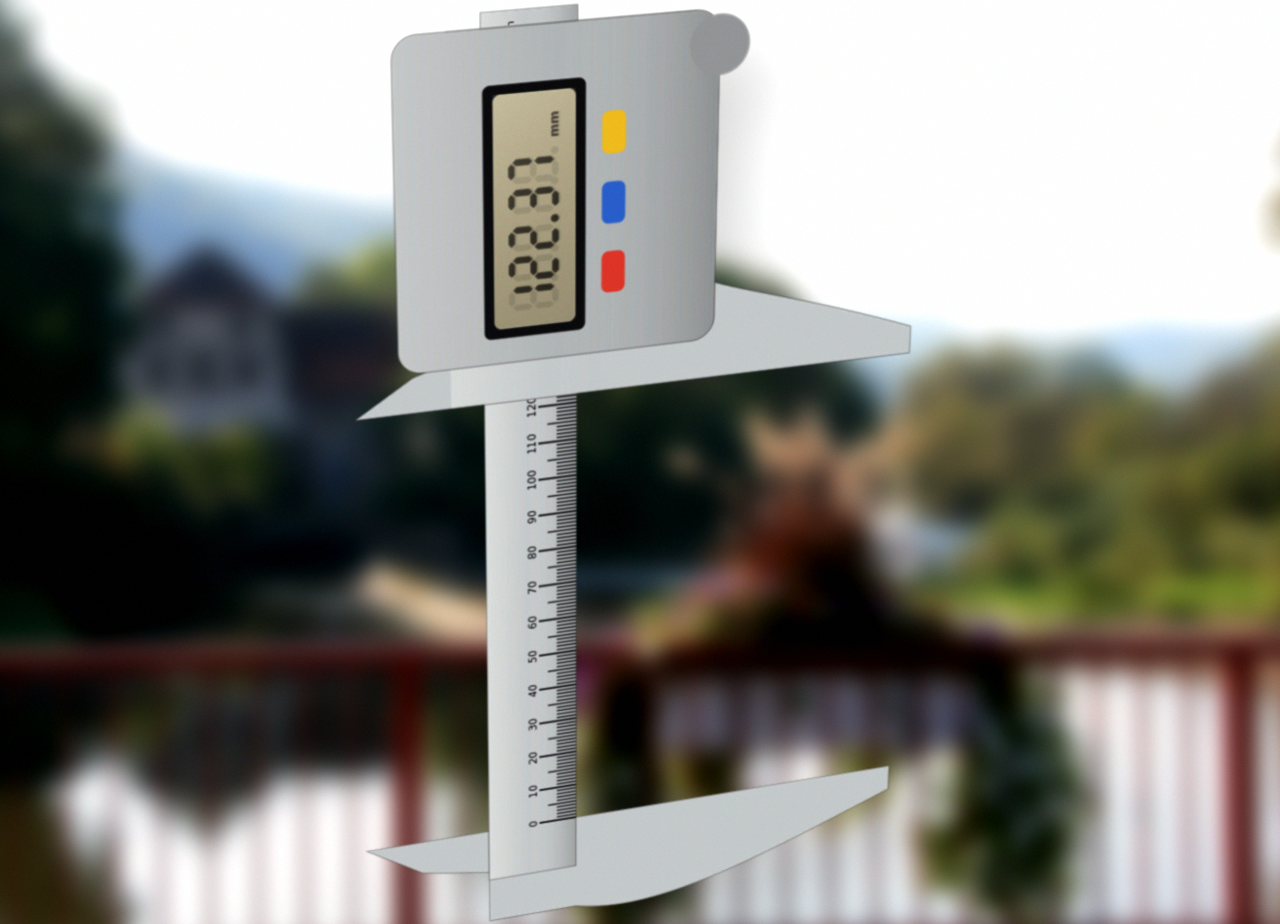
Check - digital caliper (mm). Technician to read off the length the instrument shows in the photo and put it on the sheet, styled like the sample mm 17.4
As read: mm 122.37
